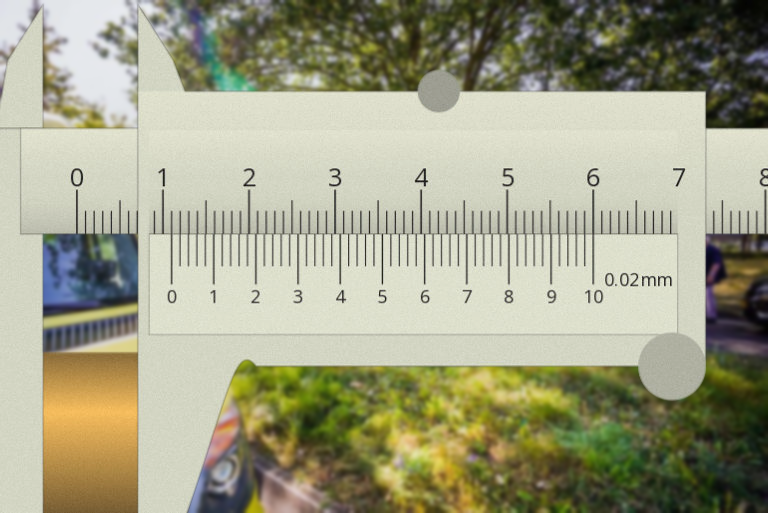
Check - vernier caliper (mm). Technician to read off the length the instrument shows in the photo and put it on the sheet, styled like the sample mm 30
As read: mm 11.0
